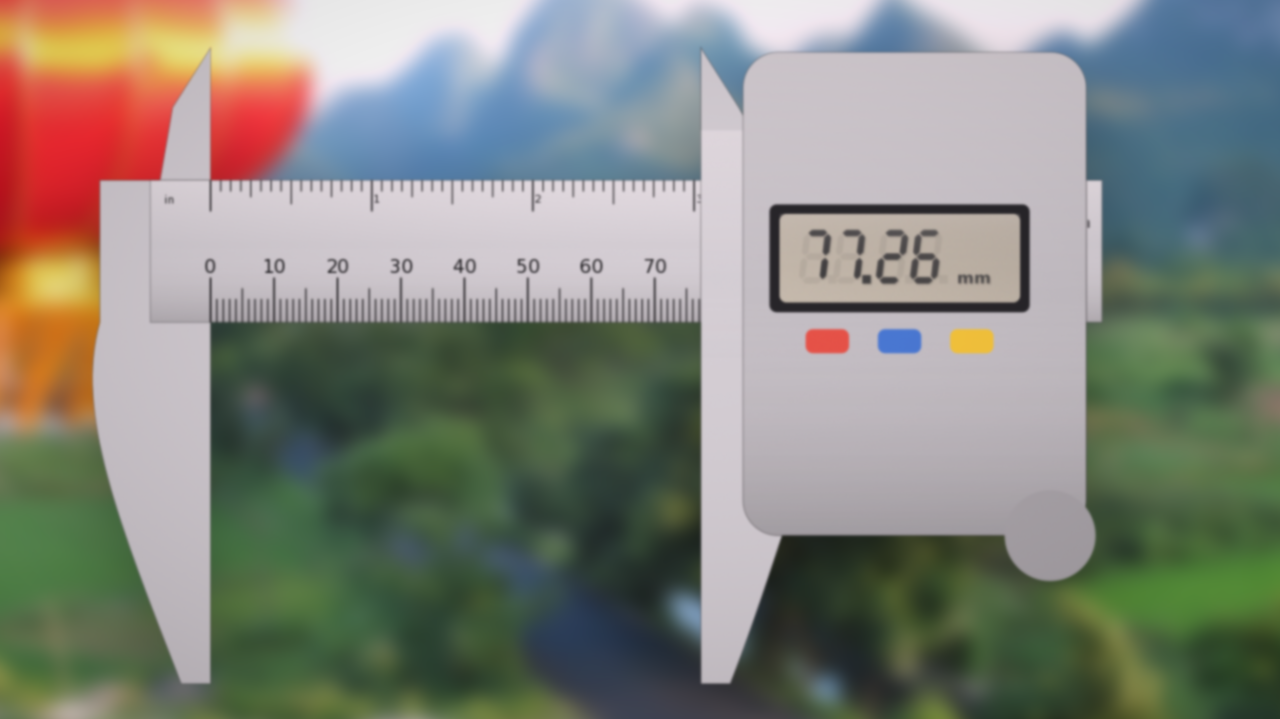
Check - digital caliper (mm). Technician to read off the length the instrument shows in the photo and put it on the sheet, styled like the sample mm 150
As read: mm 77.26
